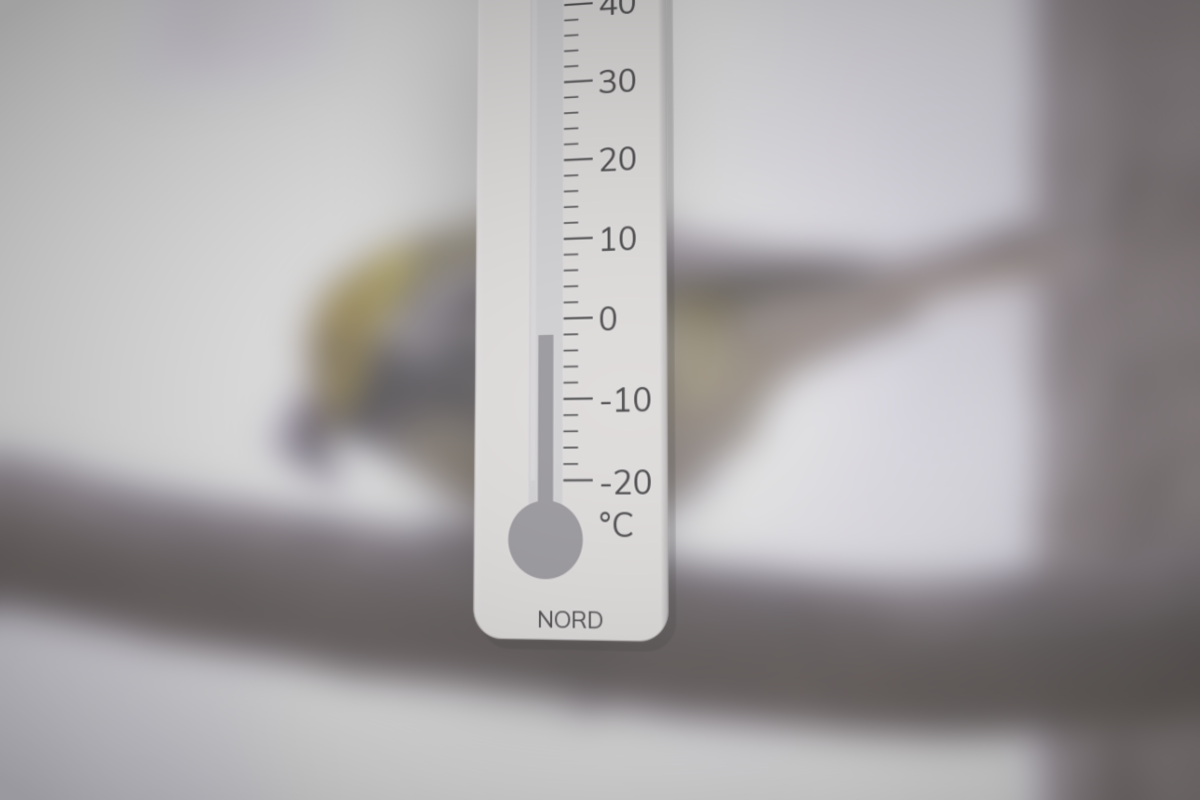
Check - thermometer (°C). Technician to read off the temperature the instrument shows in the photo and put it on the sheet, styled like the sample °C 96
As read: °C -2
